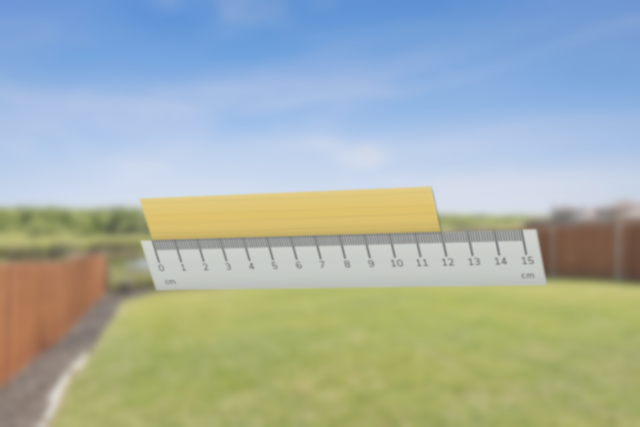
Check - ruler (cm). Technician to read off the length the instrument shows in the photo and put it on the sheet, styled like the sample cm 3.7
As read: cm 12
